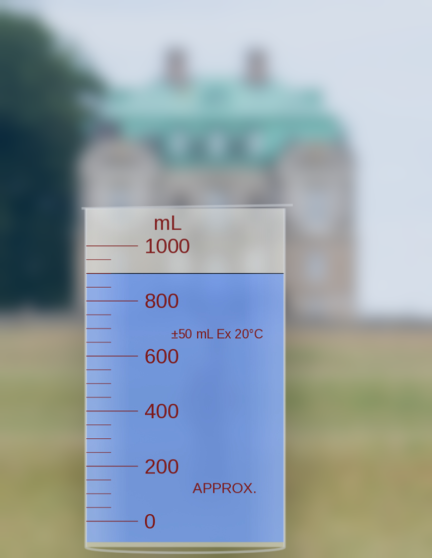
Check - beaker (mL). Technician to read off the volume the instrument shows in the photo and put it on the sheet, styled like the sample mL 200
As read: mL 900
